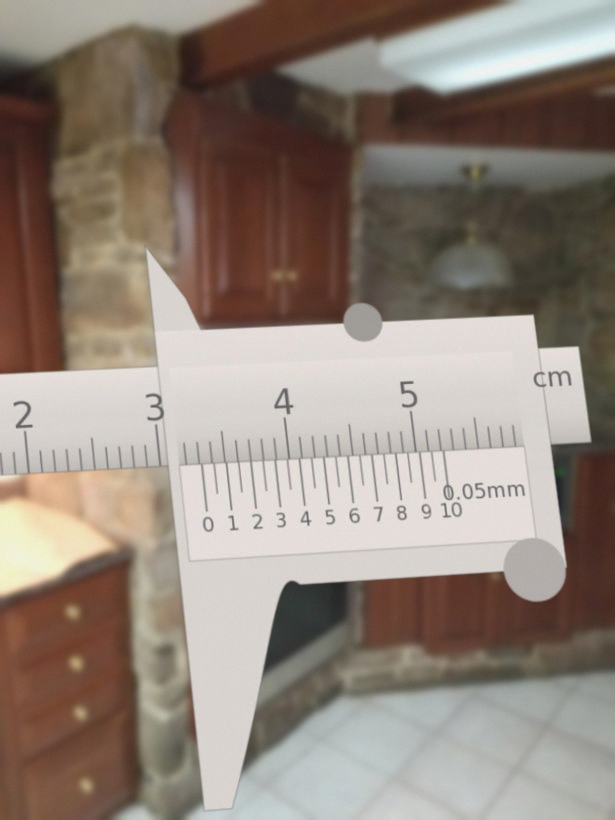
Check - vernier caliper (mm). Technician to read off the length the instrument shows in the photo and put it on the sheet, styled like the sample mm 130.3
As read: mm 33.2
